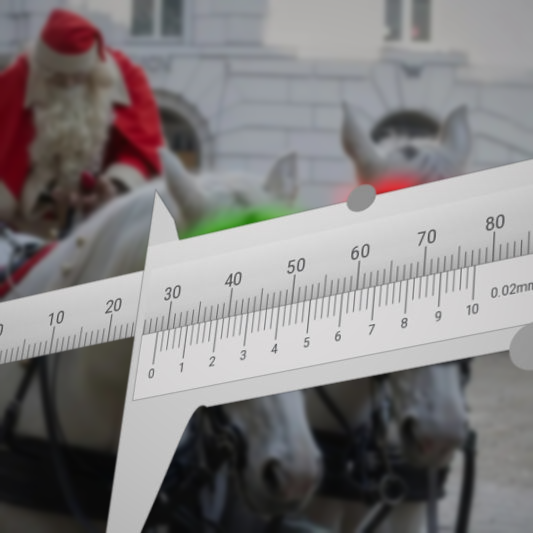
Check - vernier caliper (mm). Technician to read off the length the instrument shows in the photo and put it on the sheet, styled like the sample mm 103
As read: mm 28.4
